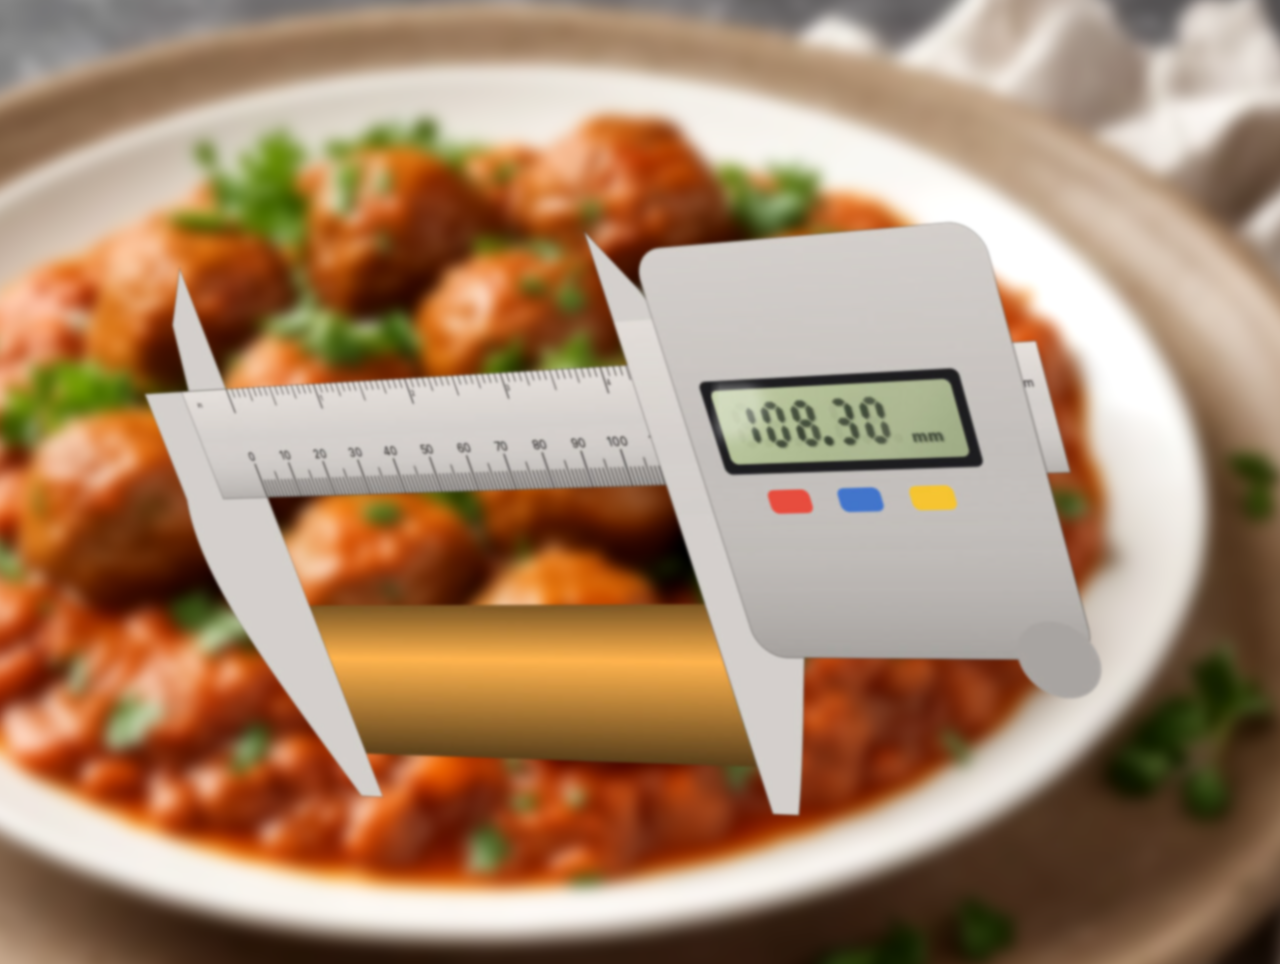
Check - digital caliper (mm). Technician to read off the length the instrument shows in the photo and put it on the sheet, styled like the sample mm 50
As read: mm 108.30
